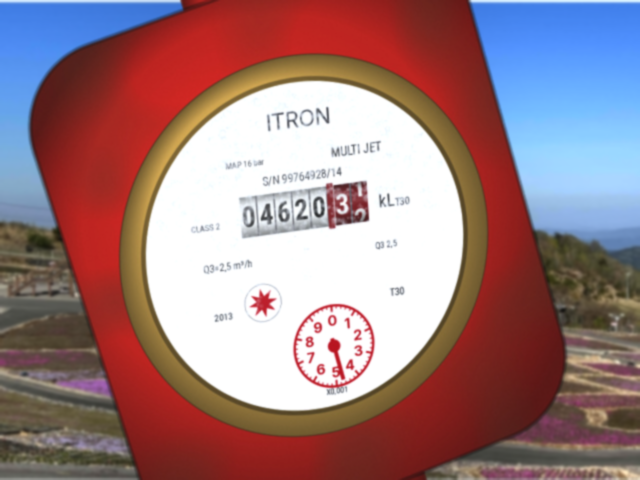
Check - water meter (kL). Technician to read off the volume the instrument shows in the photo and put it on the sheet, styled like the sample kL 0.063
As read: kL 4620.314
